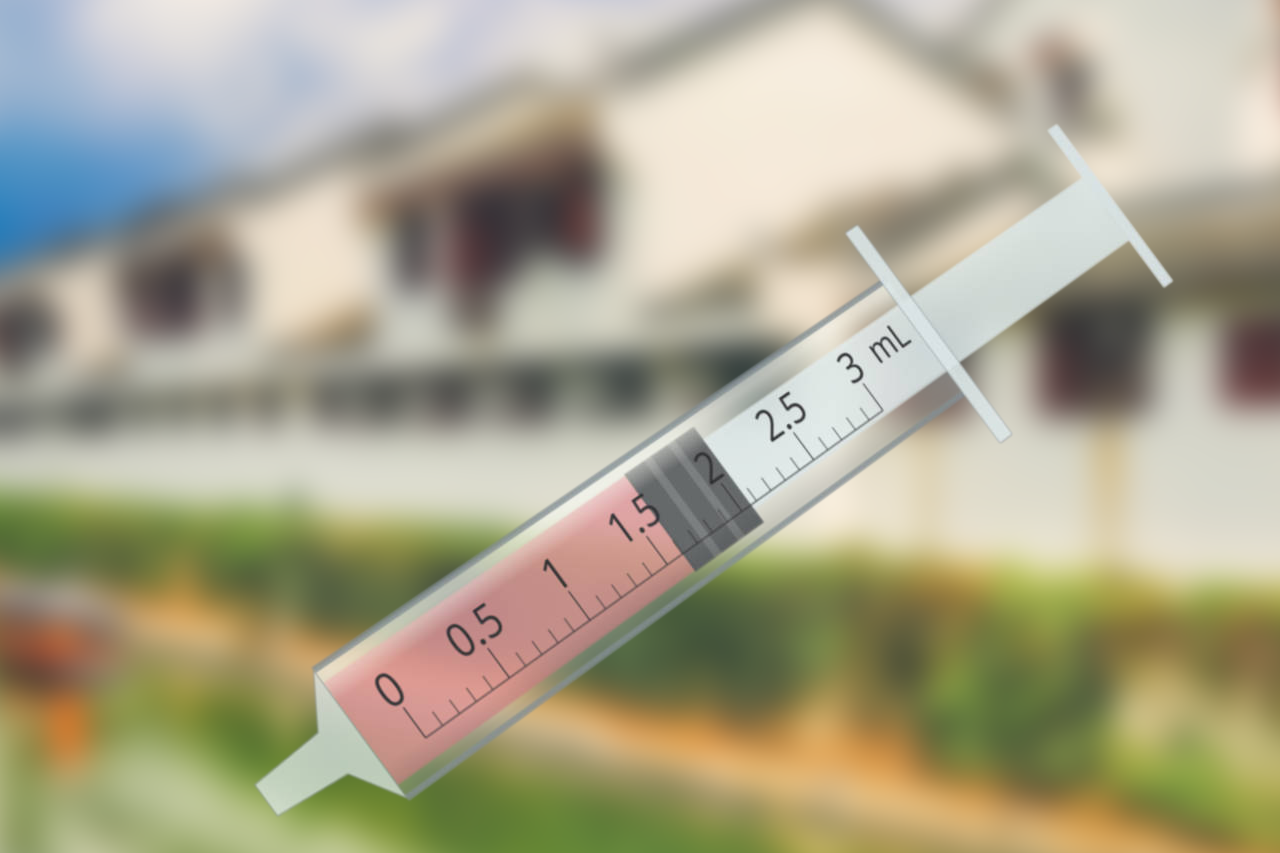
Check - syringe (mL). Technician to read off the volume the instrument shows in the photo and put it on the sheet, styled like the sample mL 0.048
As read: mL 1.6
